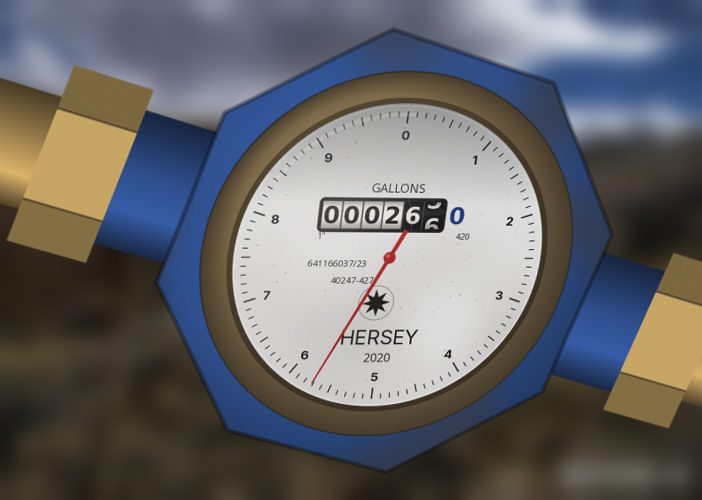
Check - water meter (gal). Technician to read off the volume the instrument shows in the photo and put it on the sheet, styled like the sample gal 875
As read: gal 2655.7
